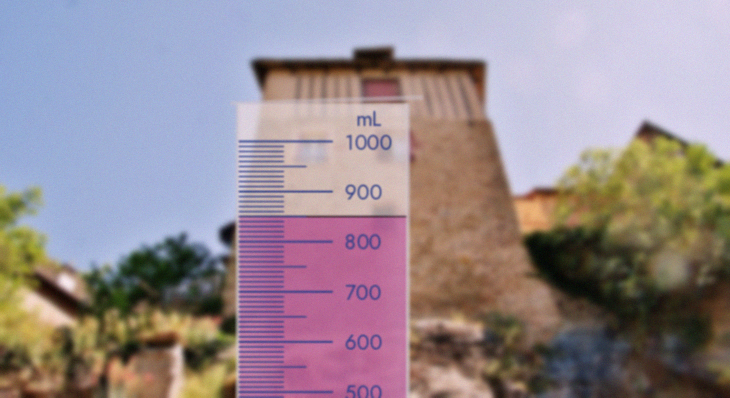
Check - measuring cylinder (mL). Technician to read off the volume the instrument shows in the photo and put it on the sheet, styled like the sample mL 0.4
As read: mL 850
